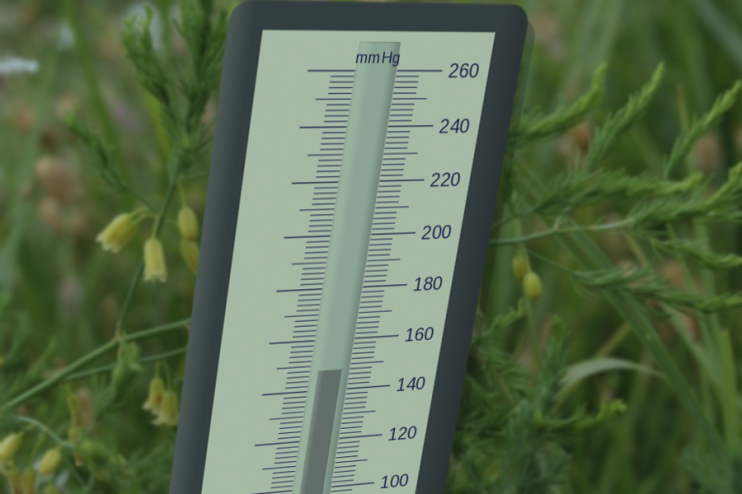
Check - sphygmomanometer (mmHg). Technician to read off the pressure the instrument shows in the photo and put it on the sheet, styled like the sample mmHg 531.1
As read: mmHg 148
